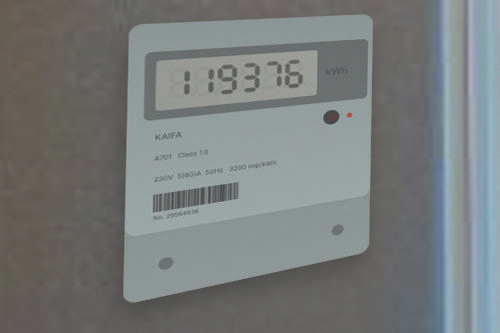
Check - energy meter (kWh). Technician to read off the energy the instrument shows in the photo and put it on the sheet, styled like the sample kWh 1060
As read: kWh 119376
